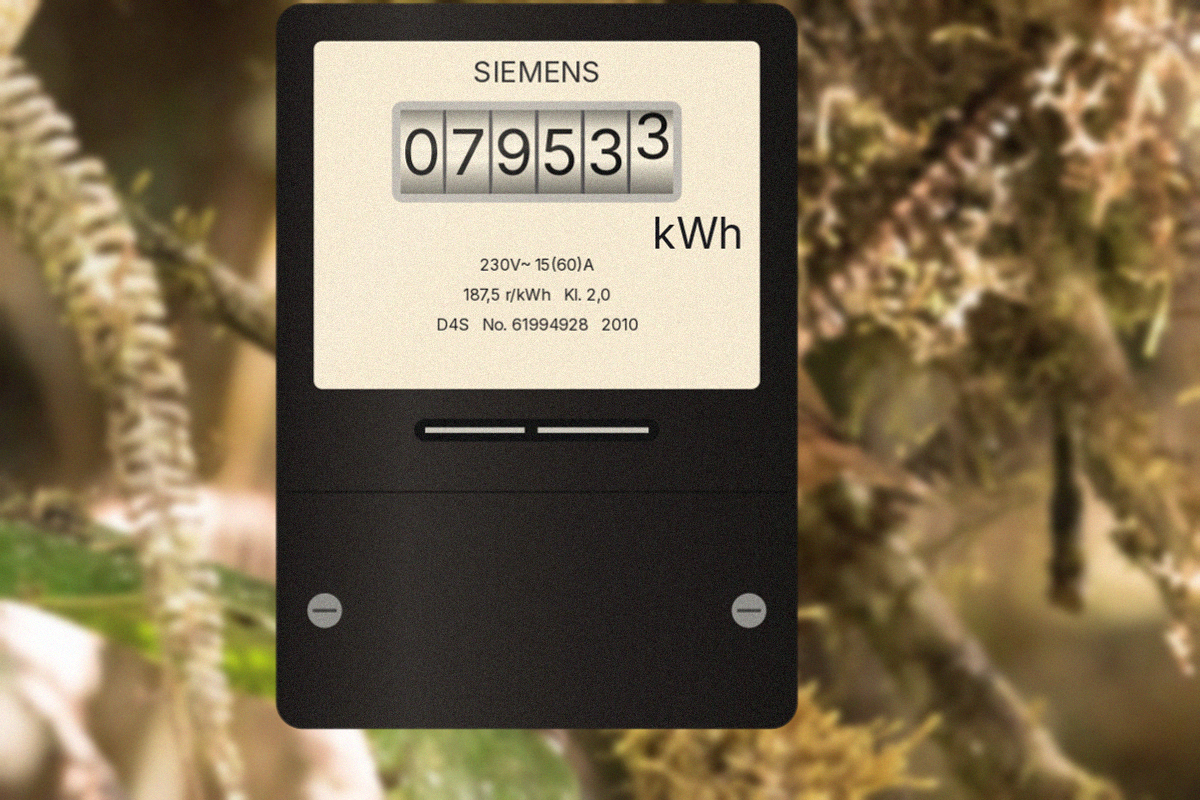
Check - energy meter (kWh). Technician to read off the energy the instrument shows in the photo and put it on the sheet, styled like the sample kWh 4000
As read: kWh 79533
